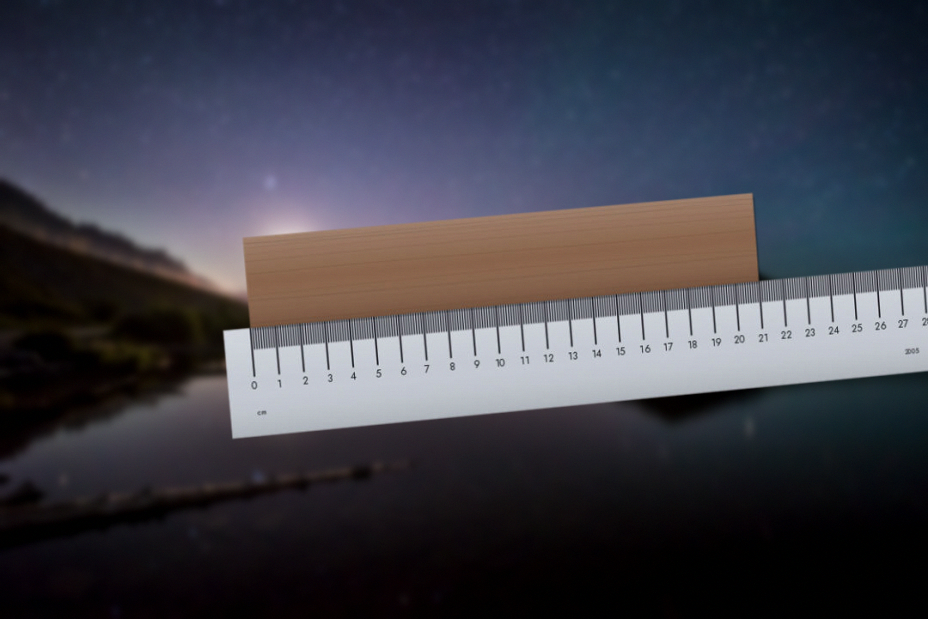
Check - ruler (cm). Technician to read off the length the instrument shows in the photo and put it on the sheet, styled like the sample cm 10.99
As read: cm 21
